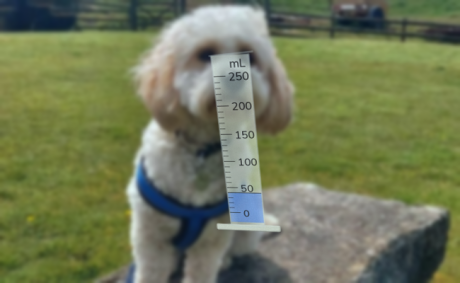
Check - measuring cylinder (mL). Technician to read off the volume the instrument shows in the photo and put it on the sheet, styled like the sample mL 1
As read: mL 40
